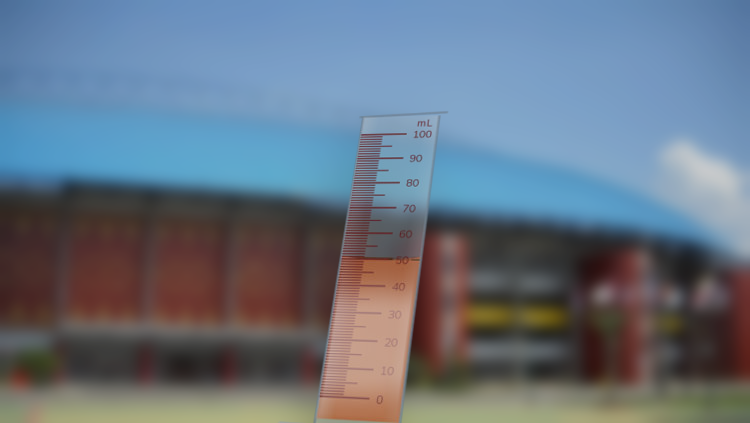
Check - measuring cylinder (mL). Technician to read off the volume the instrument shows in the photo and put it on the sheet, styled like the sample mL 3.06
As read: mL 50
